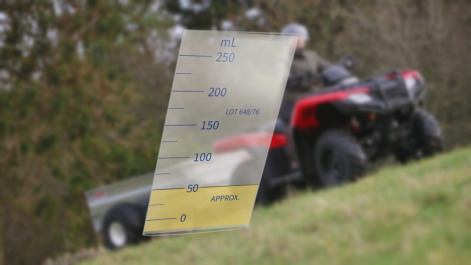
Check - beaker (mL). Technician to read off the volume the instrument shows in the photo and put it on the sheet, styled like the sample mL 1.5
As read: mL 50
